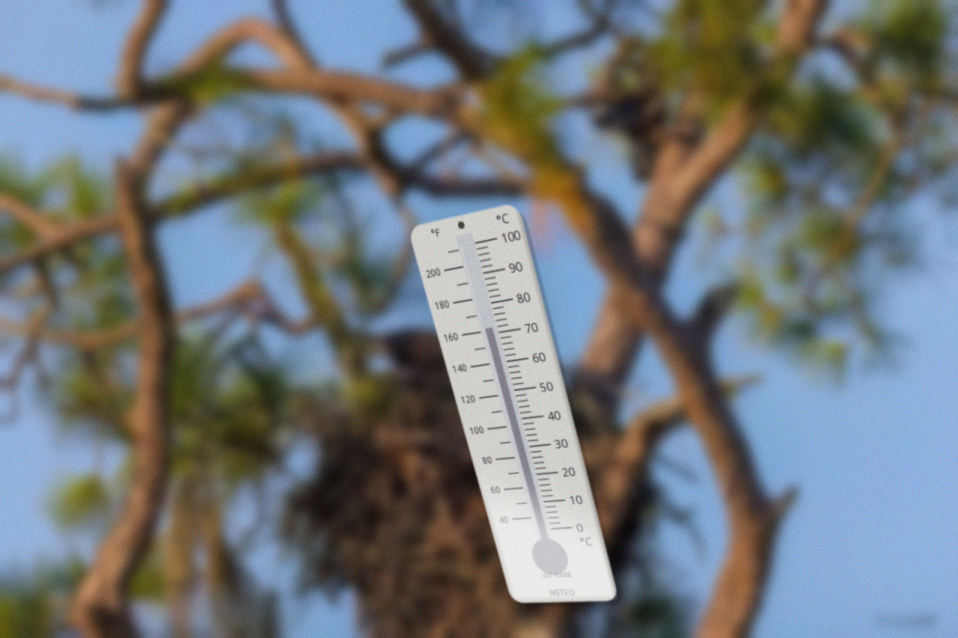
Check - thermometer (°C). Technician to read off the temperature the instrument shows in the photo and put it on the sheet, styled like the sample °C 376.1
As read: °C 72
